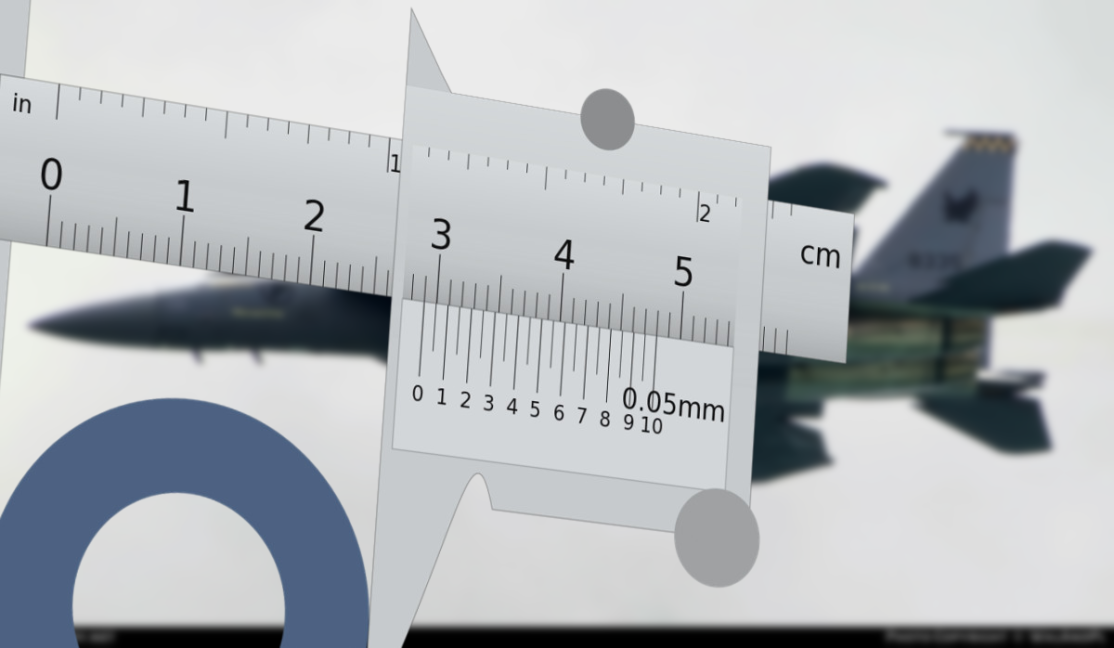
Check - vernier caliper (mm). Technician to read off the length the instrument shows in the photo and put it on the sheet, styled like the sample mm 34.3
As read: mm 29.0
